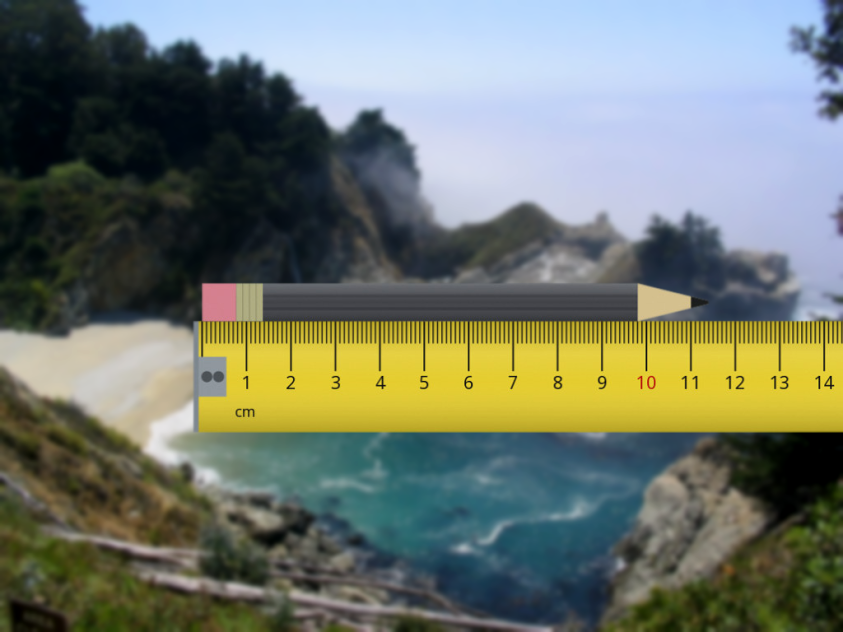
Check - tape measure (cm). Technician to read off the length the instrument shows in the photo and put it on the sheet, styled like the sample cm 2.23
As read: cm 11.4
